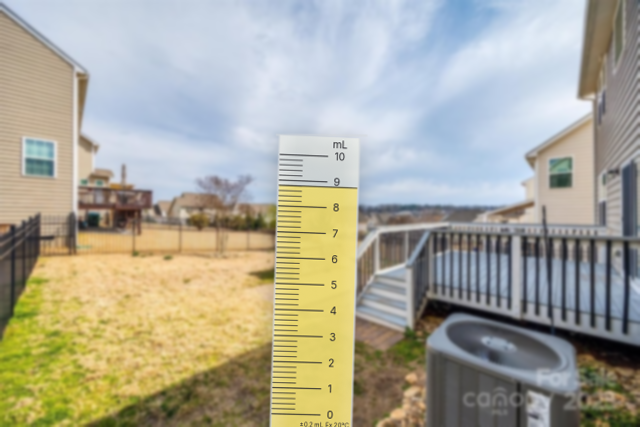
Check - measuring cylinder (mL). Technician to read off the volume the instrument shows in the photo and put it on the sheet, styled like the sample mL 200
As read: mL 8.8
